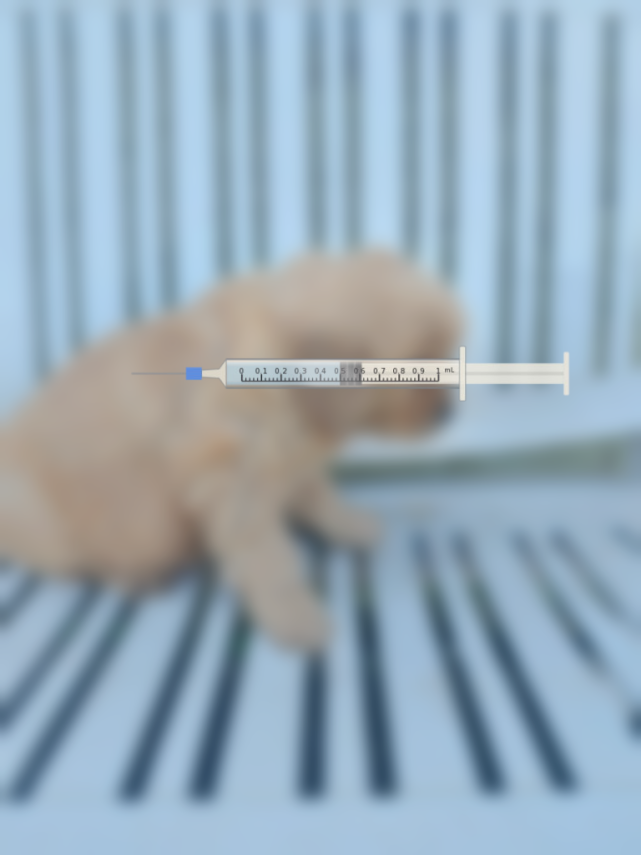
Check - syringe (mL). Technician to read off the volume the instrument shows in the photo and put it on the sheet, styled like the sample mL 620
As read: mL 0.5
